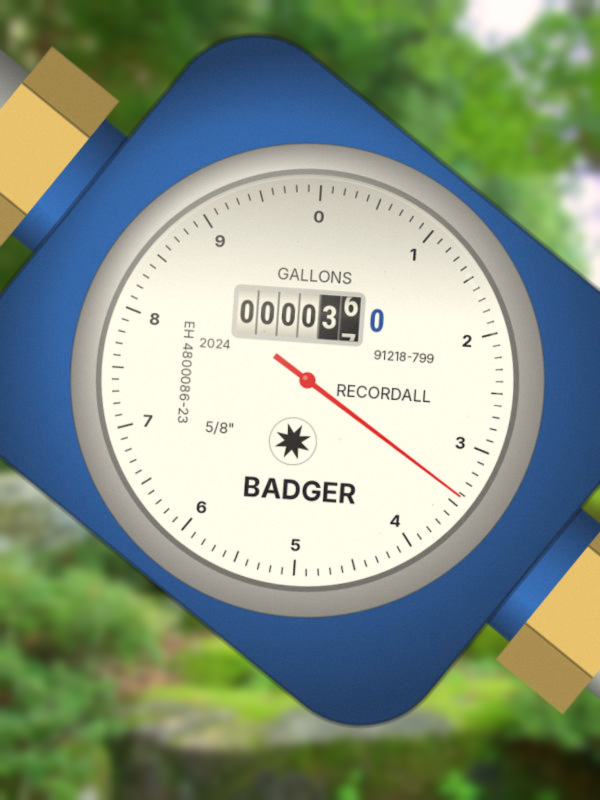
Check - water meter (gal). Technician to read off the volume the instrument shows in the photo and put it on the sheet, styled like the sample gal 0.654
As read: gal 363.4
